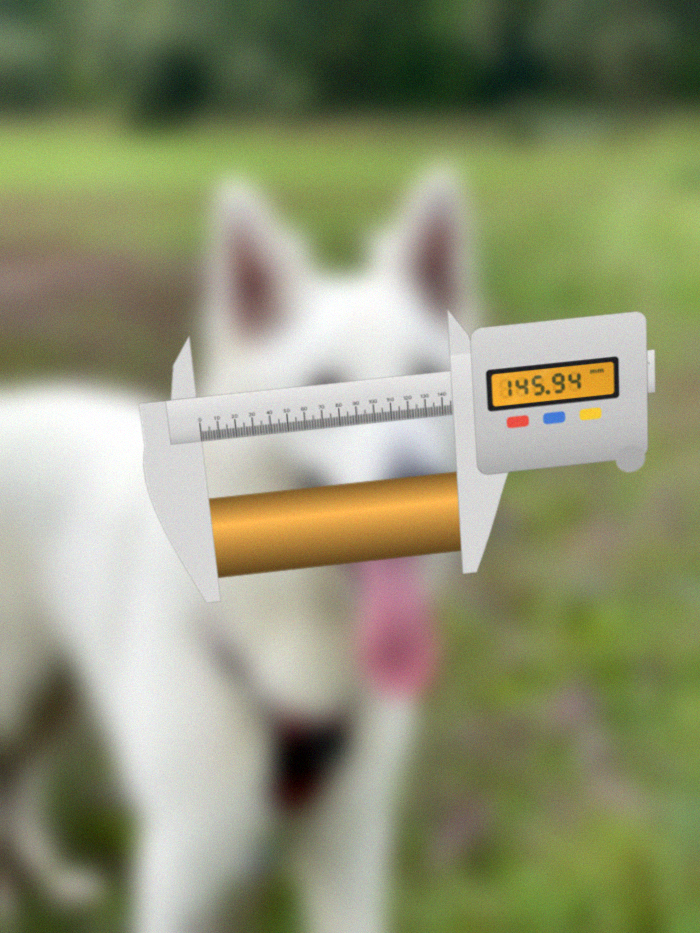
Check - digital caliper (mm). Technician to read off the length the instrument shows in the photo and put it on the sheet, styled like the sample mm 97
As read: mm 145.94
